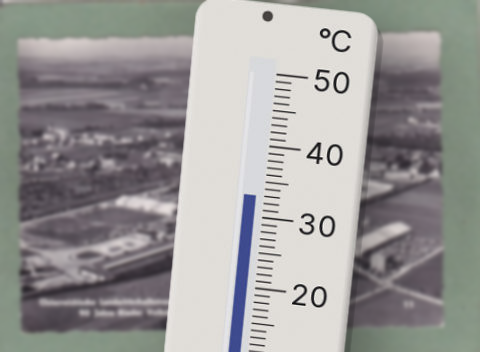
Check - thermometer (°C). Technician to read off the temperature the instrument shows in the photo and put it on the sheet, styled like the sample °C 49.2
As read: °C 33
